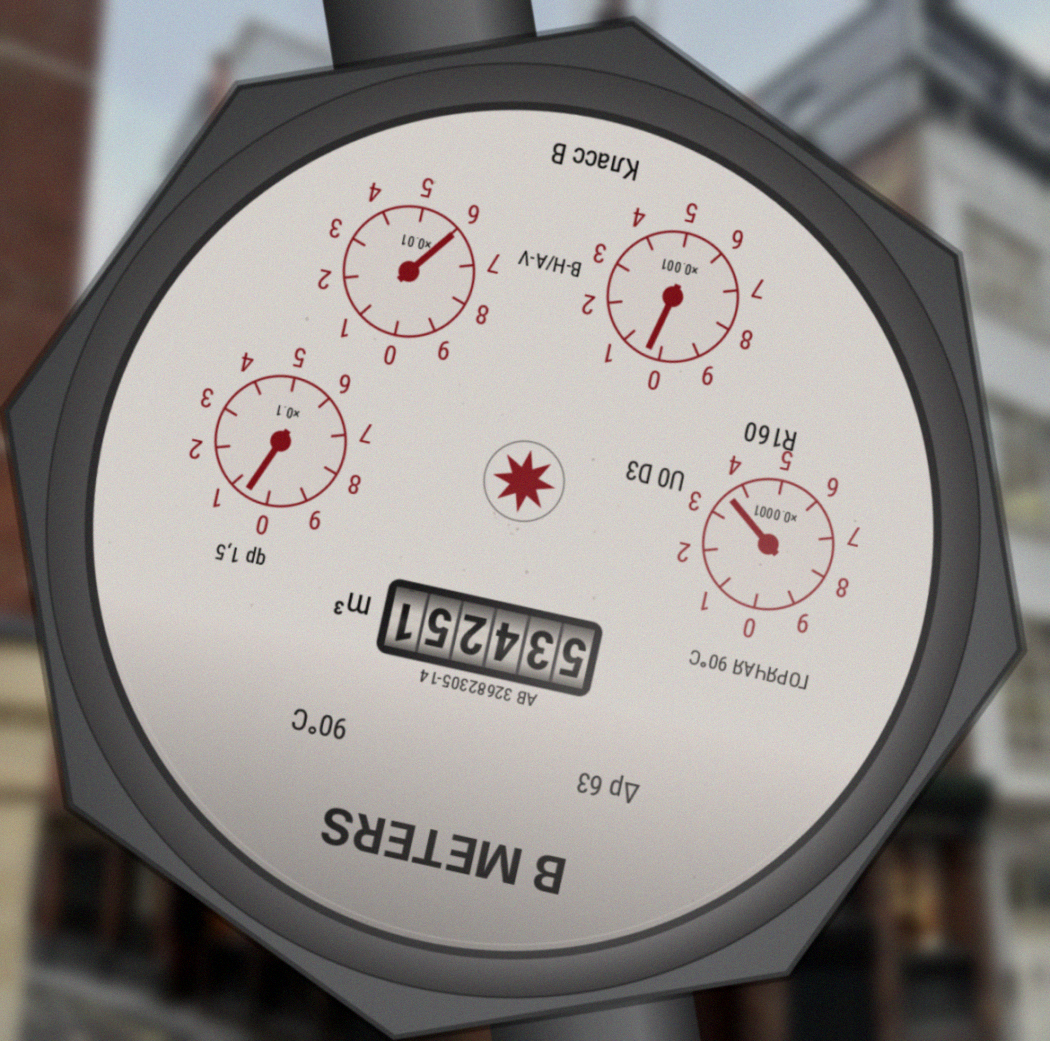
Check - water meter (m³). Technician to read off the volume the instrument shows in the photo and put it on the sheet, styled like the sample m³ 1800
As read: m³ 534251.0603
